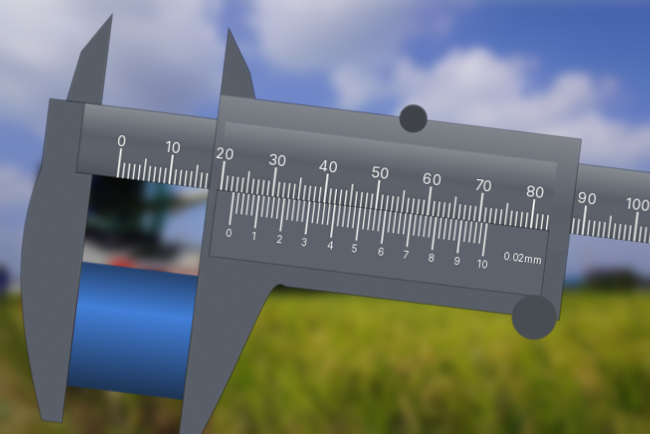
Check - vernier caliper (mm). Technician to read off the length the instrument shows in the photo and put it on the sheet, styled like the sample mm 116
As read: mm 22.5
